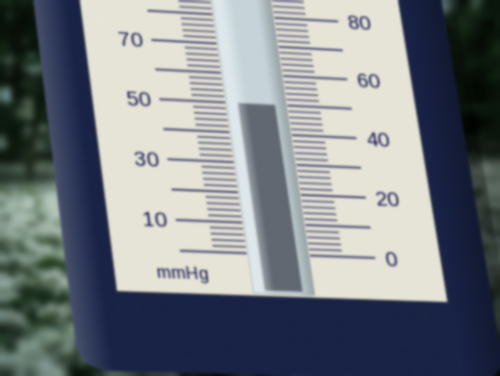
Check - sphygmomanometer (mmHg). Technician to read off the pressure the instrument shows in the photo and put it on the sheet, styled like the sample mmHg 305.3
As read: mmHg 50
